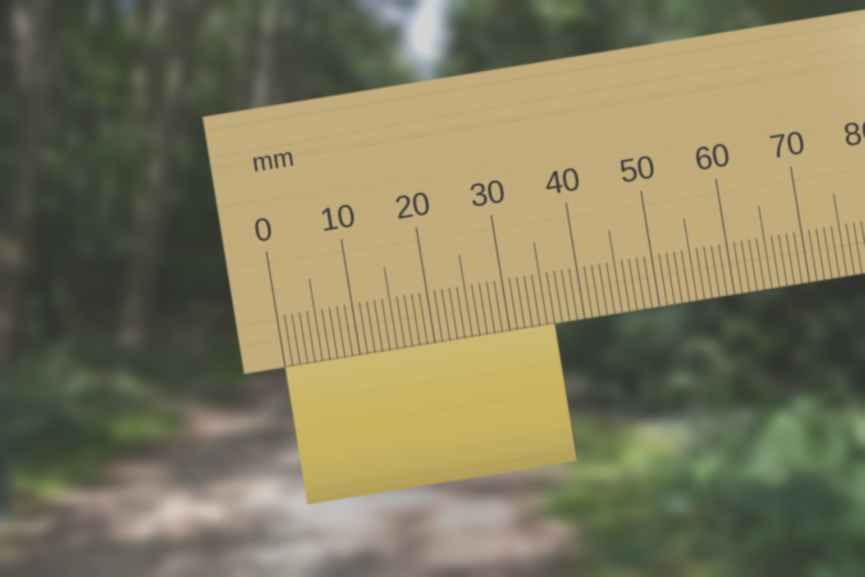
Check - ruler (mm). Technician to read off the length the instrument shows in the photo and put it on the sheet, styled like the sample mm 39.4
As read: mm 36
